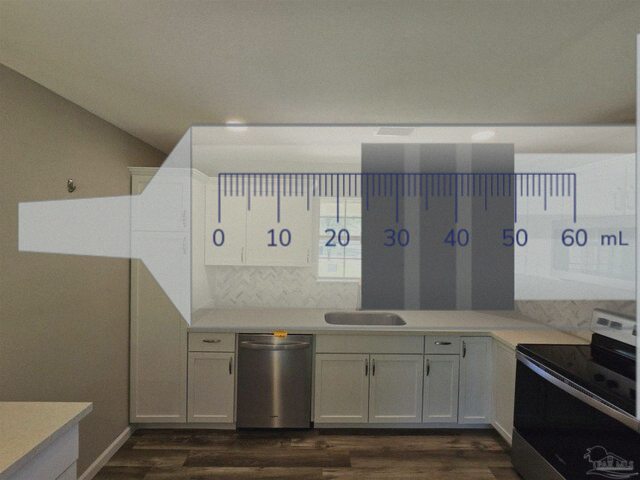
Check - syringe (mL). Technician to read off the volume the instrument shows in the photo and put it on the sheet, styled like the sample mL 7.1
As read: mL 24
